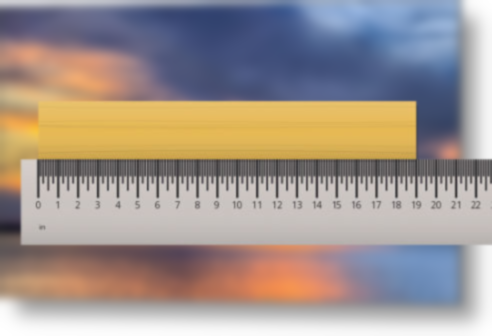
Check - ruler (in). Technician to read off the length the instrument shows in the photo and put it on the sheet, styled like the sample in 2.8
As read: in 19
